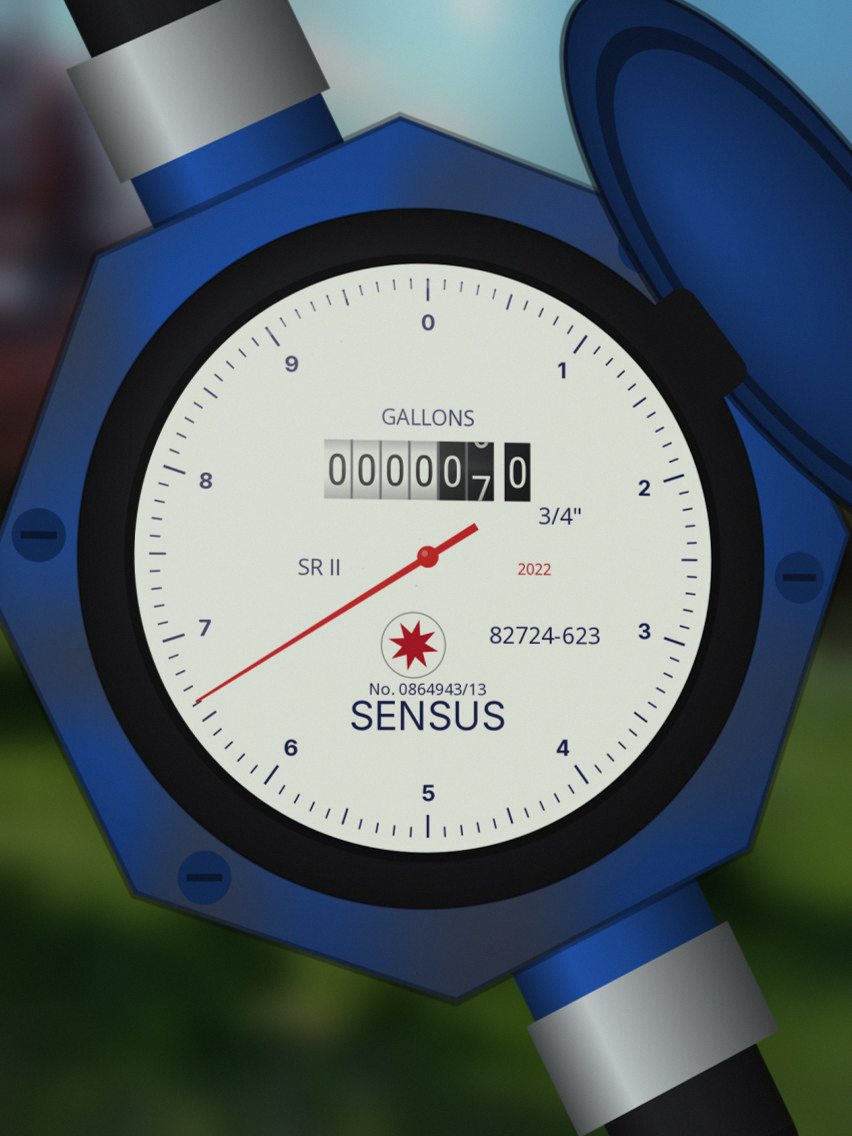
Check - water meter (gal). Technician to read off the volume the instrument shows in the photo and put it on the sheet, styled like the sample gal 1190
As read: gal 66.6
